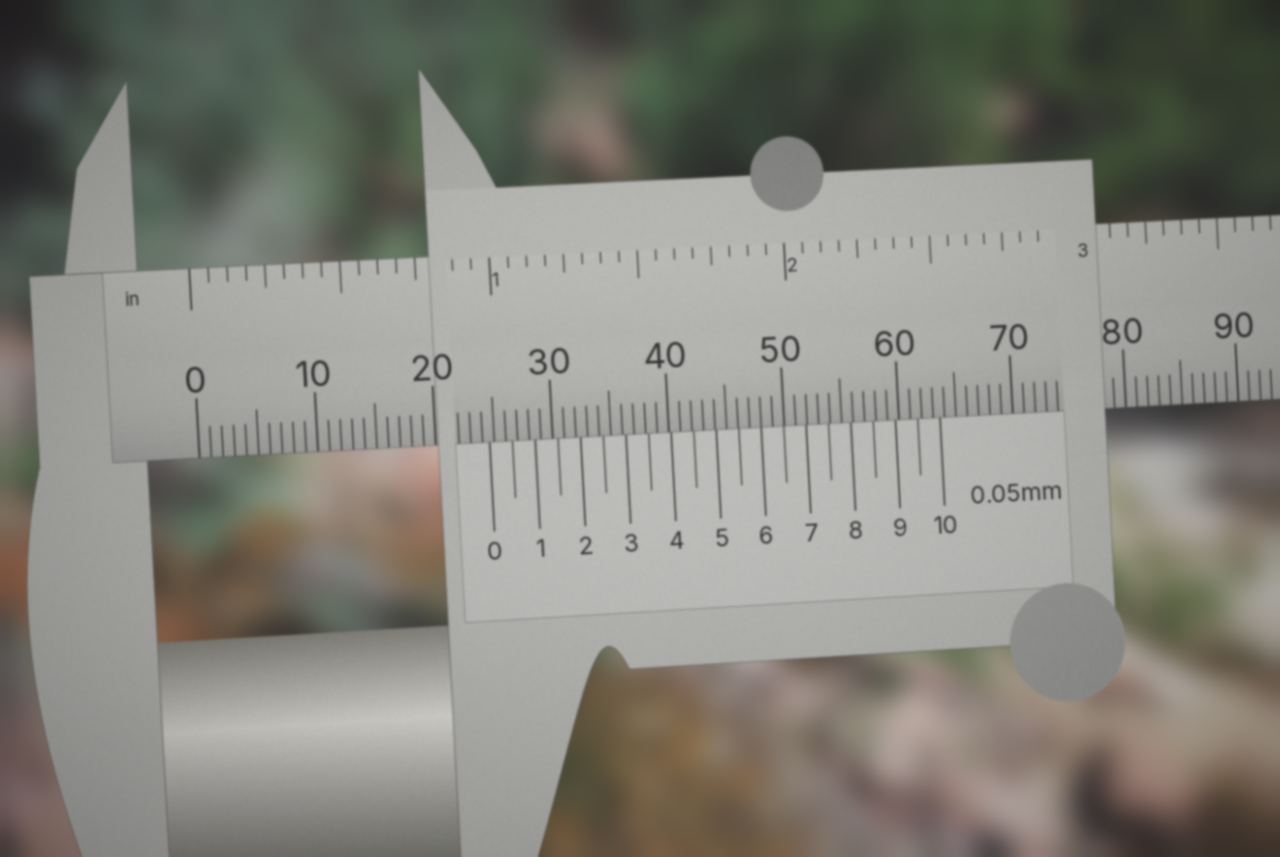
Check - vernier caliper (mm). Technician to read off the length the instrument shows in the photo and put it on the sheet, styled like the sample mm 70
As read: mm 24.6
